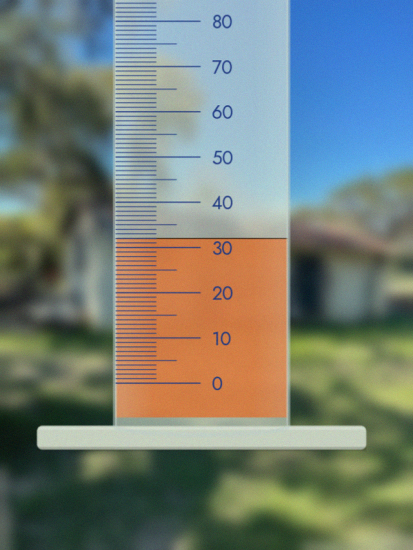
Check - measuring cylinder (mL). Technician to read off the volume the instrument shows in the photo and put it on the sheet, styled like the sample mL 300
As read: mL 32
